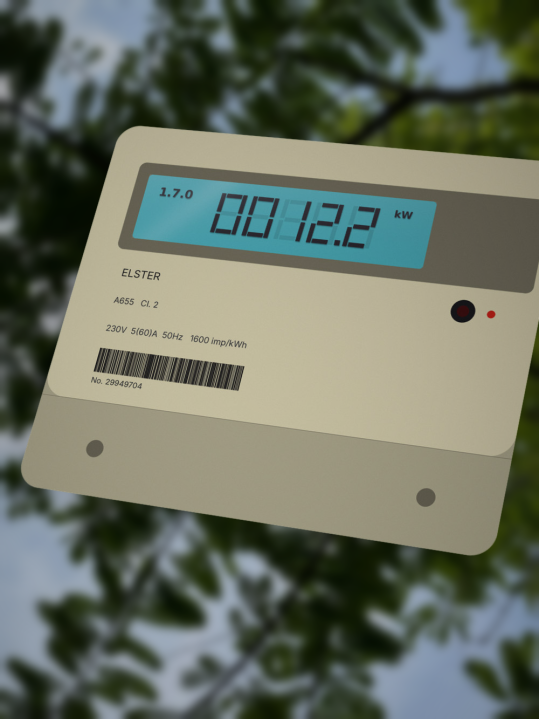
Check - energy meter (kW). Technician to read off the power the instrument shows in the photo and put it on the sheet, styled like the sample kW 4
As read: kW 12.2
